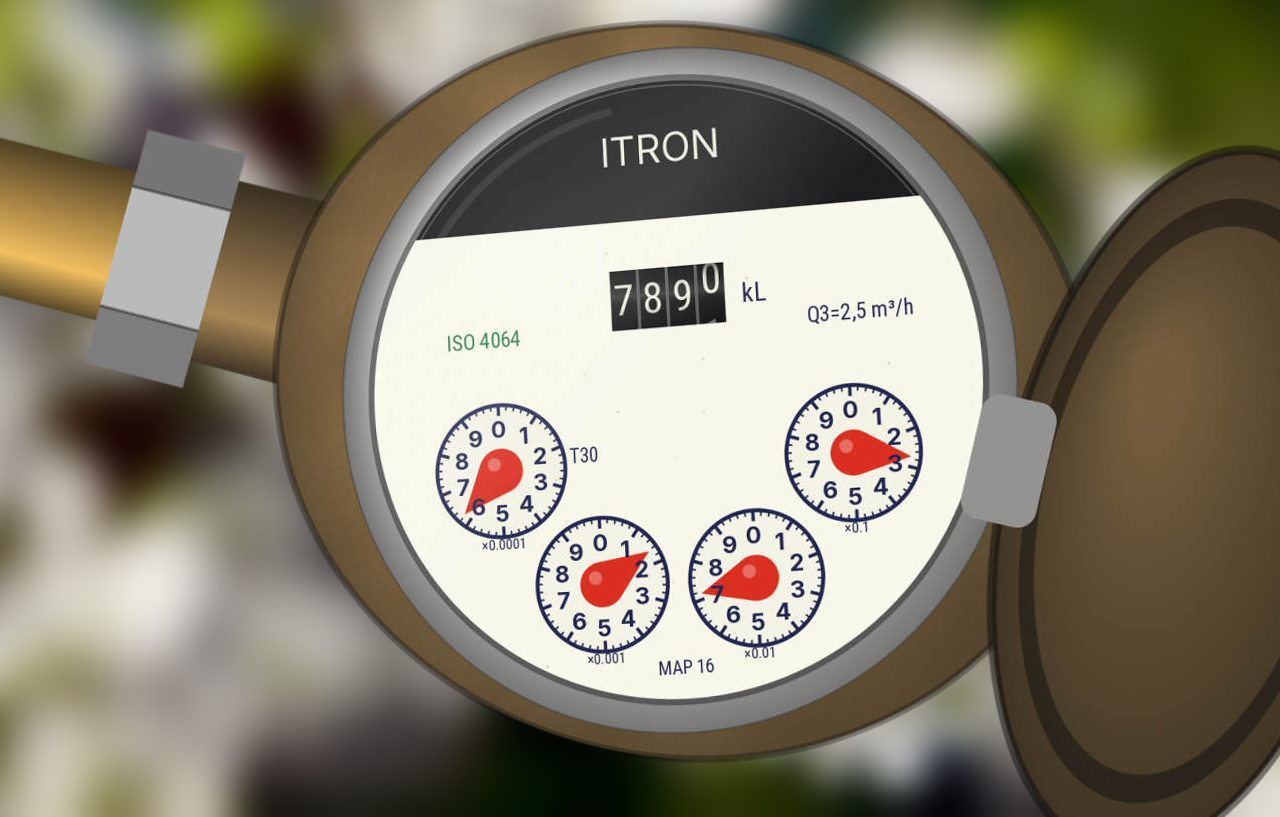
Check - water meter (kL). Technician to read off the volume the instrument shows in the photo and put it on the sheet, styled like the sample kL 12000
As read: kL 7890.2716
